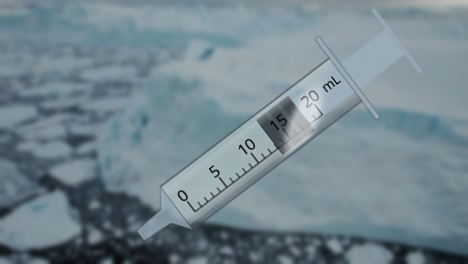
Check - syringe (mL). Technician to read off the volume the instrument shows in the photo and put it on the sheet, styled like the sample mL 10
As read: mL 13
